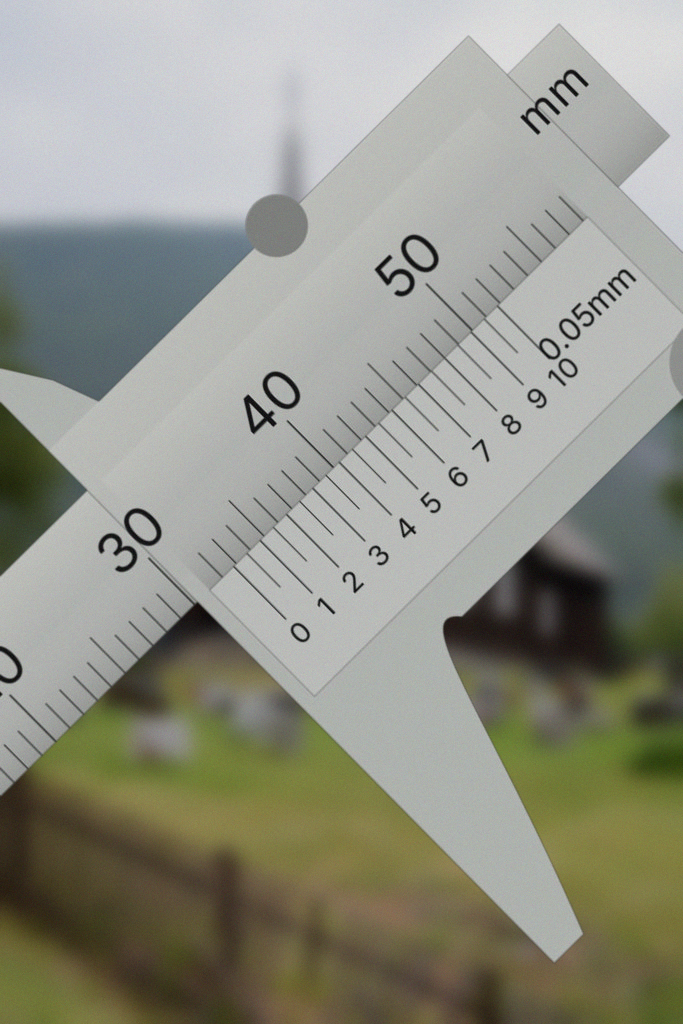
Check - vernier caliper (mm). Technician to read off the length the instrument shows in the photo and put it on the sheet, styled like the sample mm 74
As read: mm 32.8
